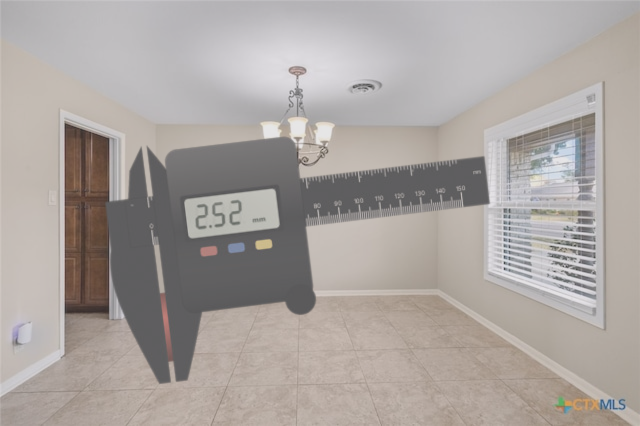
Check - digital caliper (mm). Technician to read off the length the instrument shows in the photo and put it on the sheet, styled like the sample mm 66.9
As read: mm 2.52
